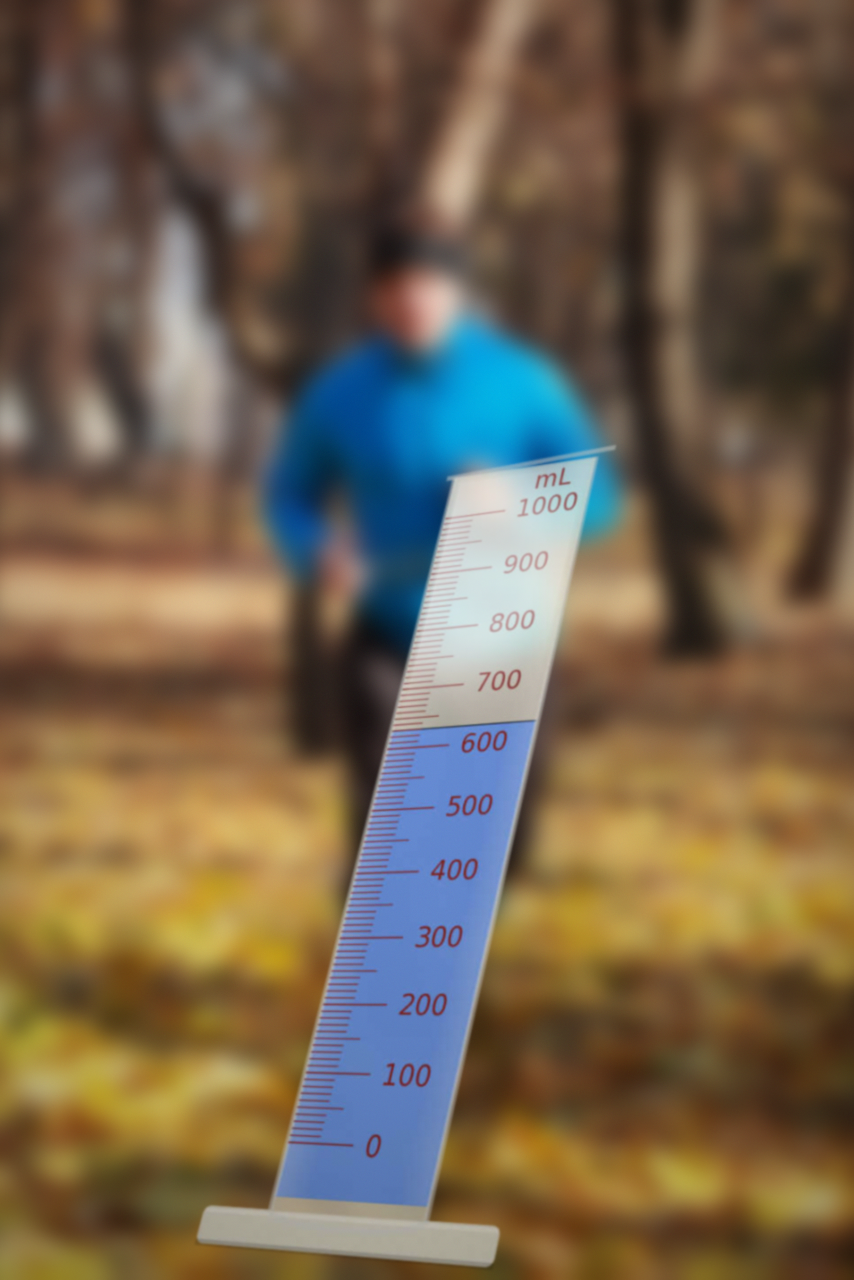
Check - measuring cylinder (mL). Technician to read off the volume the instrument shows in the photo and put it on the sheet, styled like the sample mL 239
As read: mL 630
